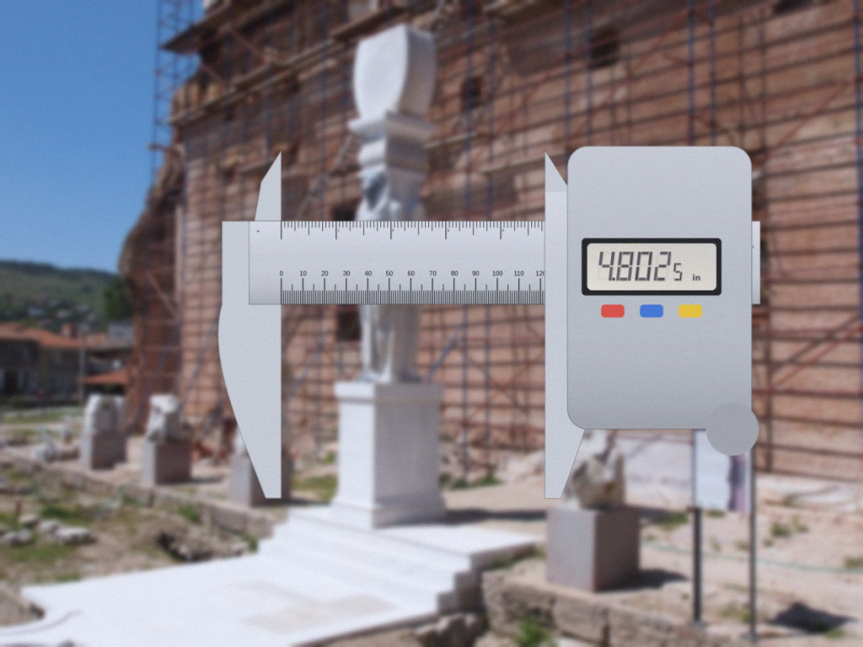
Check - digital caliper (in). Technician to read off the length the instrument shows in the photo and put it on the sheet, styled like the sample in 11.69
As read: in 4.8025
